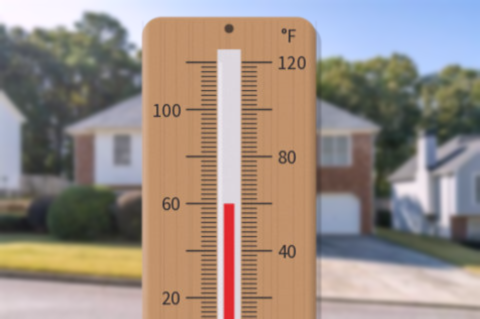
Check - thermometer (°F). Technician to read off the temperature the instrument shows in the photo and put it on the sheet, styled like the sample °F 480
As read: °F 60
